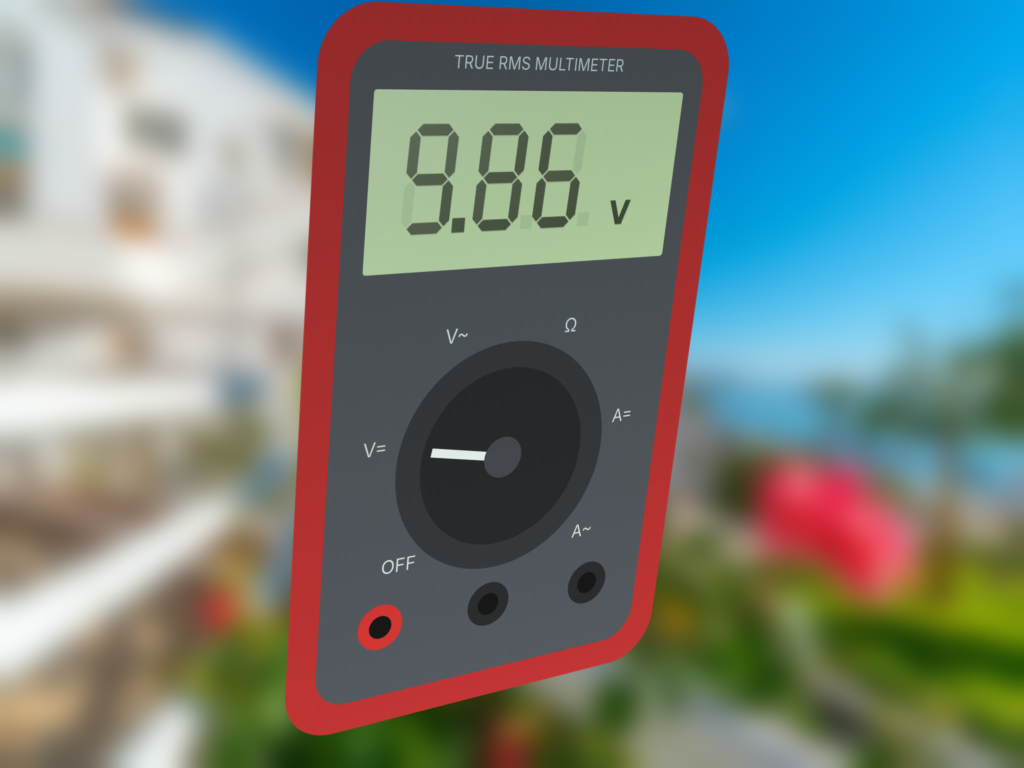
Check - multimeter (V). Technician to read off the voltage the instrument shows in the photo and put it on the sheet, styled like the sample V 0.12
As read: V 9.86
